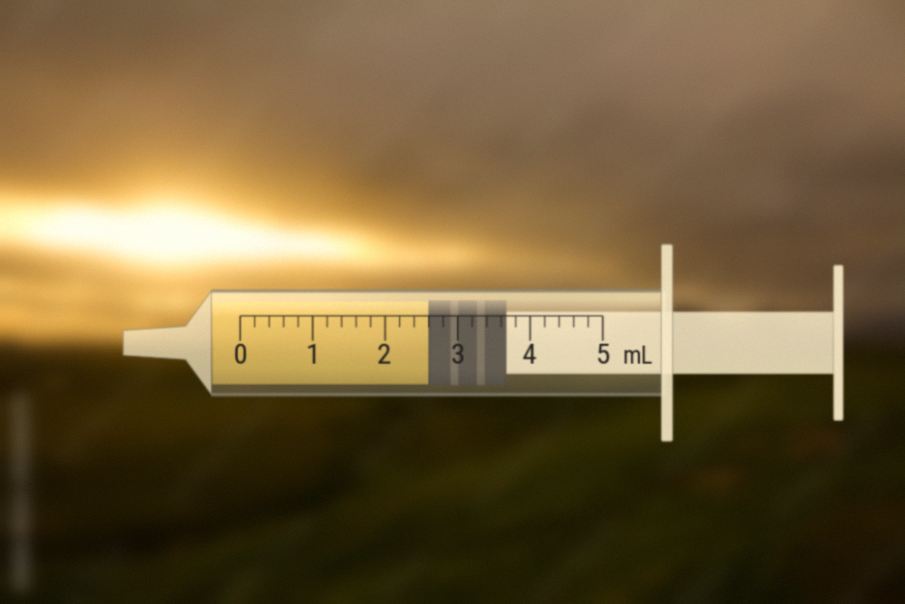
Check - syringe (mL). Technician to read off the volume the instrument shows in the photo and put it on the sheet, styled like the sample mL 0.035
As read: mL 2.6
